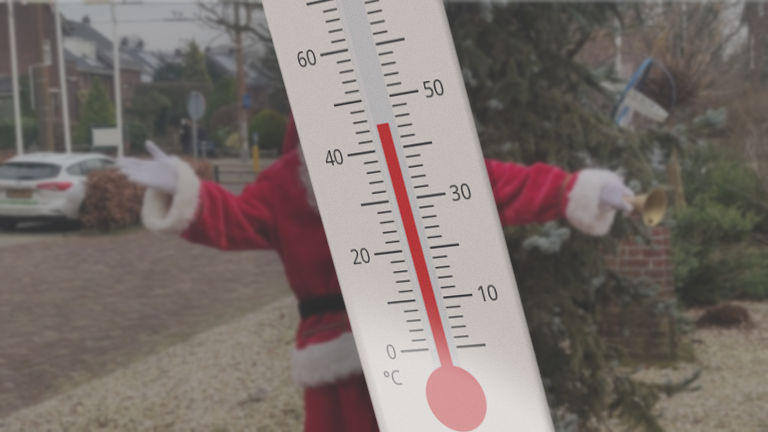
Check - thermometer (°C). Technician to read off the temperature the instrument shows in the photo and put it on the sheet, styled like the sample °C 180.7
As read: °C 45
